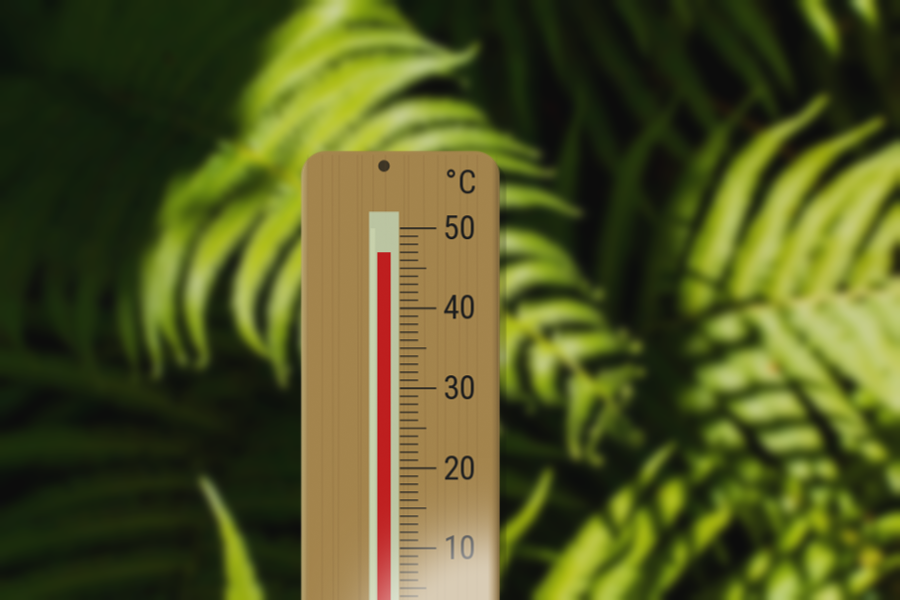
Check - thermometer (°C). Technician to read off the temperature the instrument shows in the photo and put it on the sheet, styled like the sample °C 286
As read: °C 47
